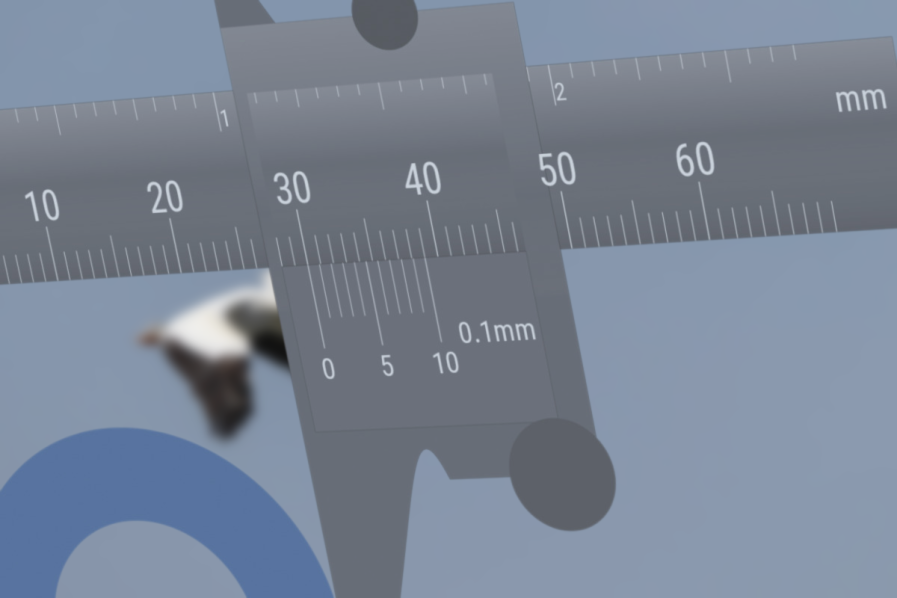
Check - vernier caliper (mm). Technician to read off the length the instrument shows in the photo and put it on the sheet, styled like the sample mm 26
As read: mm 30.0
